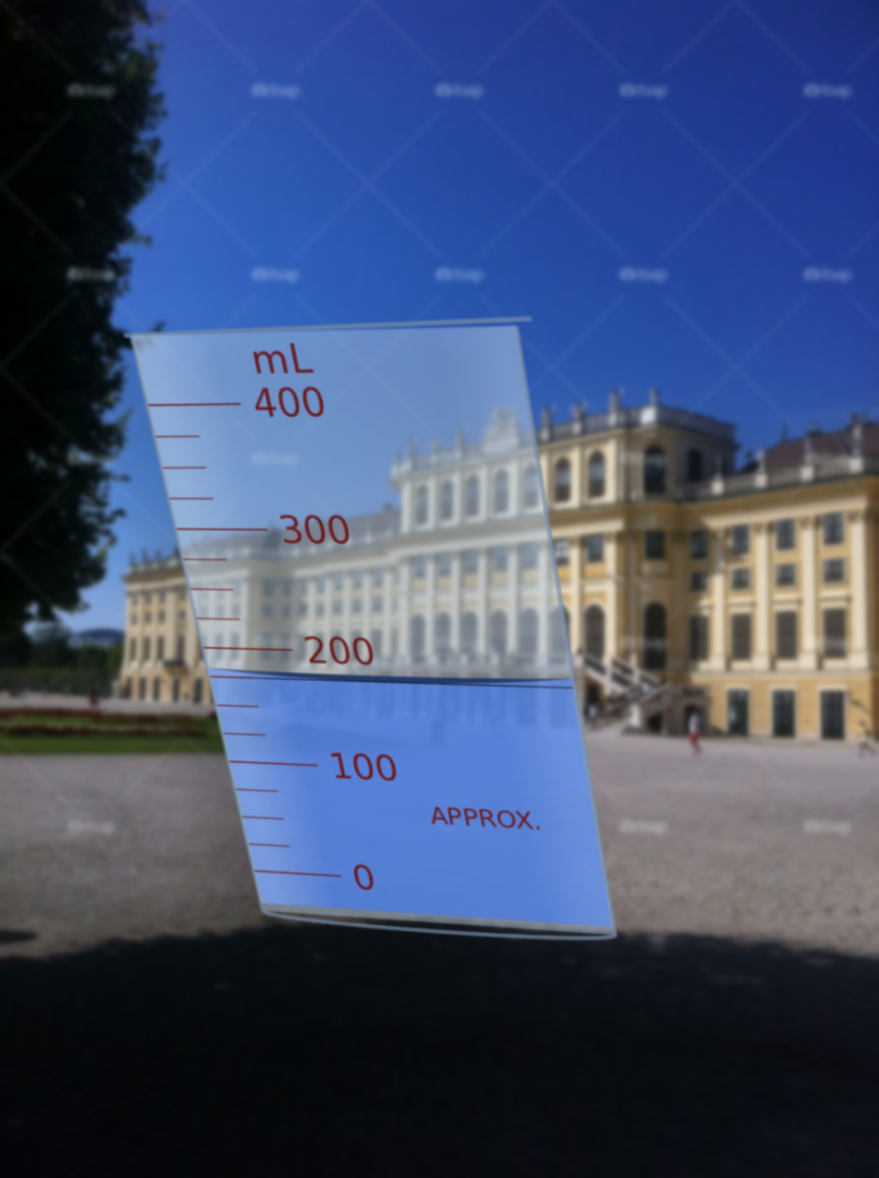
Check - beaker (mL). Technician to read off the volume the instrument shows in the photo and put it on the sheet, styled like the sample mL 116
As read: mL 175
